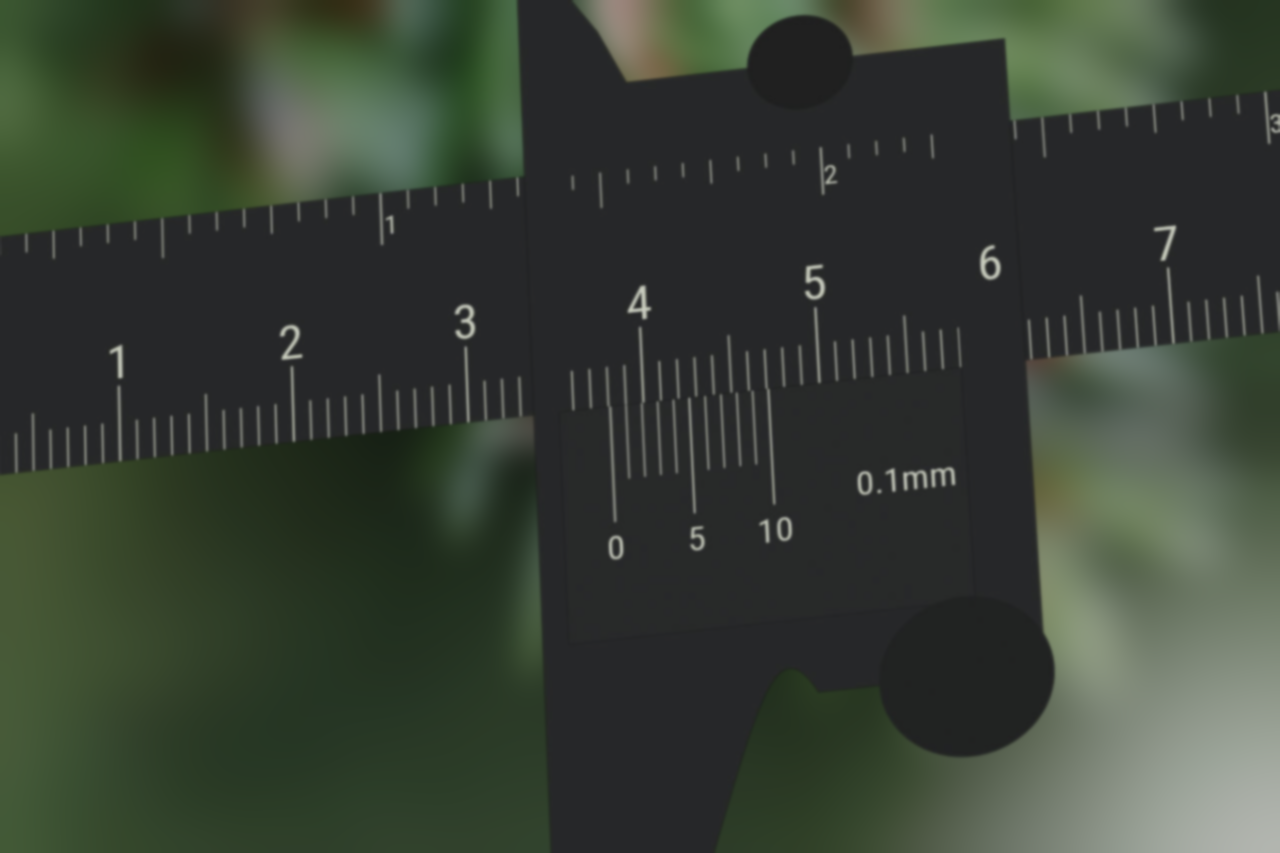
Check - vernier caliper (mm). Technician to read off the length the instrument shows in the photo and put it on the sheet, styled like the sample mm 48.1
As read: mm 38.1
